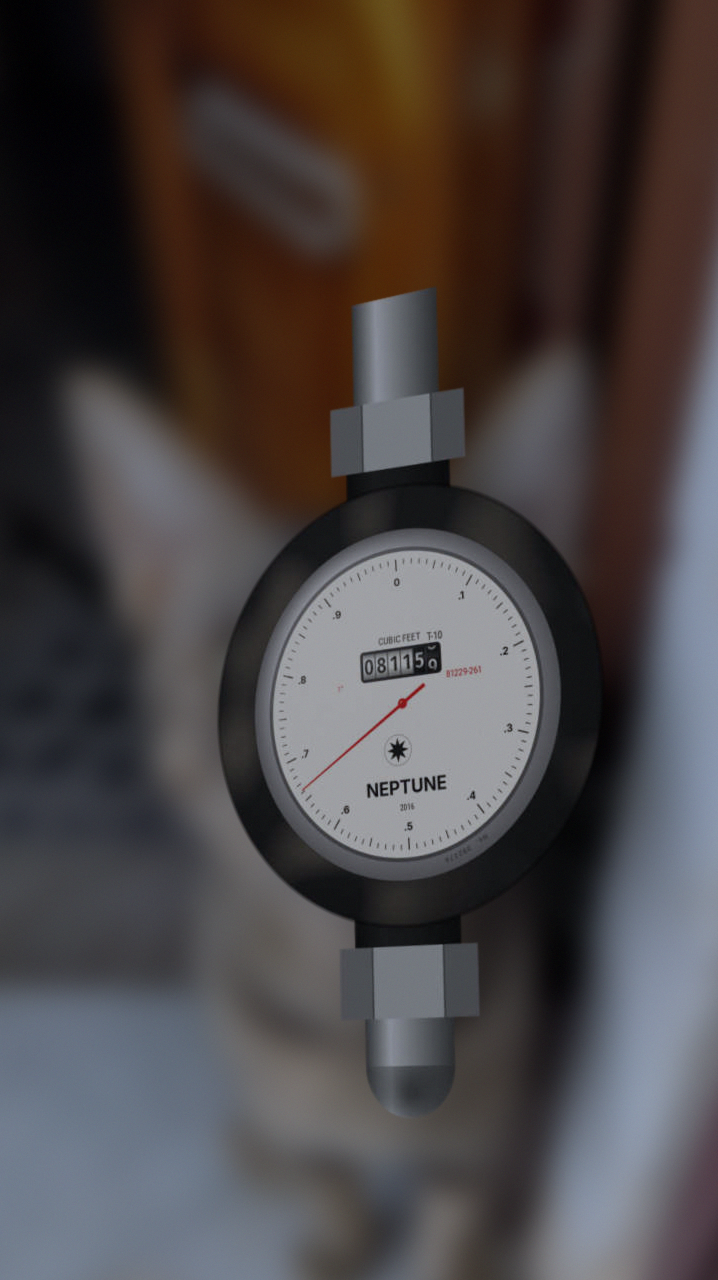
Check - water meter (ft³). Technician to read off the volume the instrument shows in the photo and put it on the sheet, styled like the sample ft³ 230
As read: ft³ 81158.66
